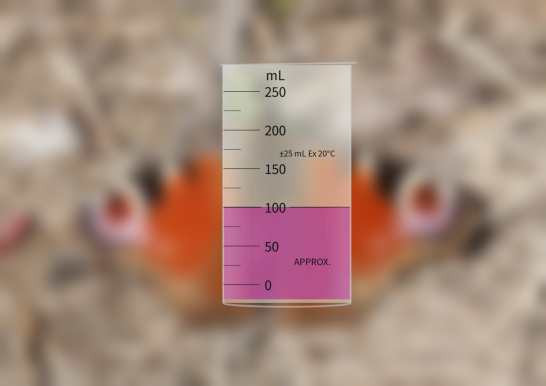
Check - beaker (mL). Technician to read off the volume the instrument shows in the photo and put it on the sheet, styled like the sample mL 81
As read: mL 100
